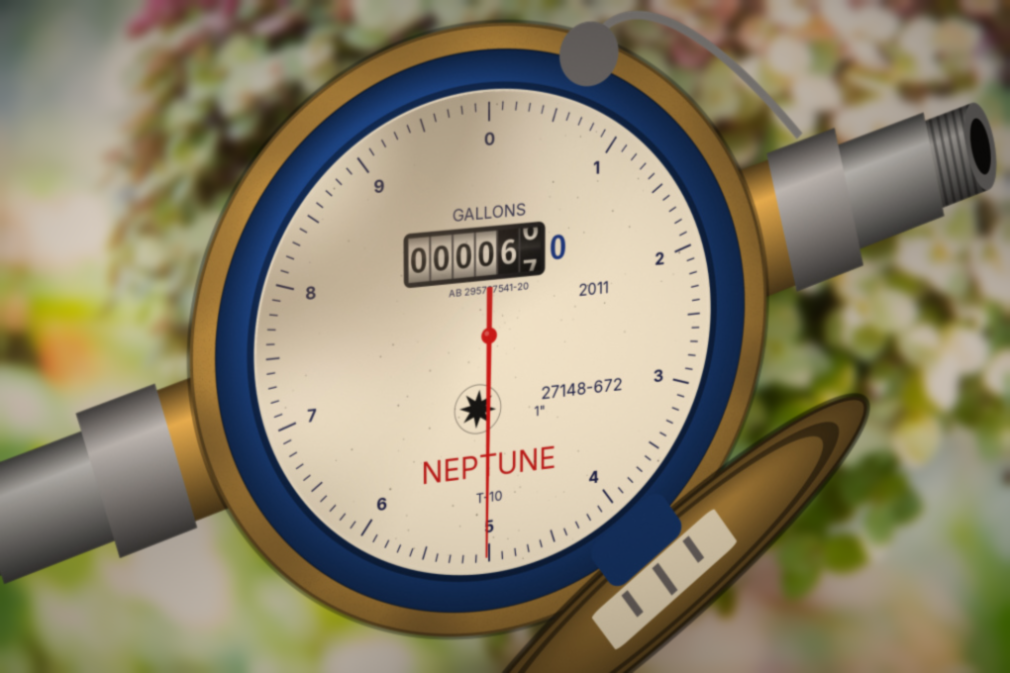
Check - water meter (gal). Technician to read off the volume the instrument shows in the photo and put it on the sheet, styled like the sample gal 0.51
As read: gal 665.0
